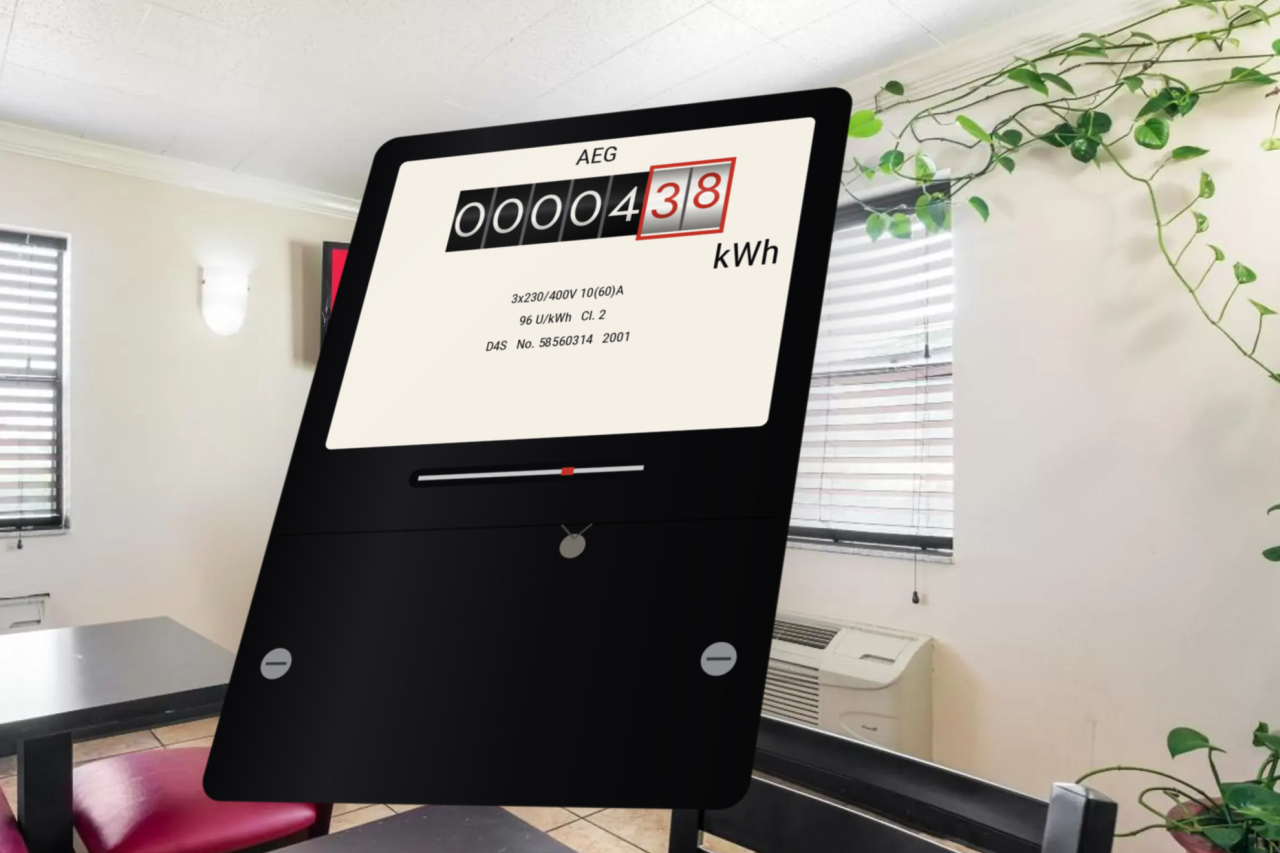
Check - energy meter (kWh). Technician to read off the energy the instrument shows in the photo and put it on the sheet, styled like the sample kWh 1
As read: kWh 4.38
